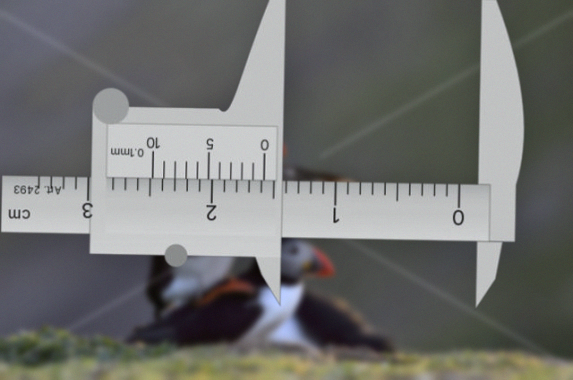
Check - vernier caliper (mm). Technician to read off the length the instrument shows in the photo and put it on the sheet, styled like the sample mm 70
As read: mm 15.8
